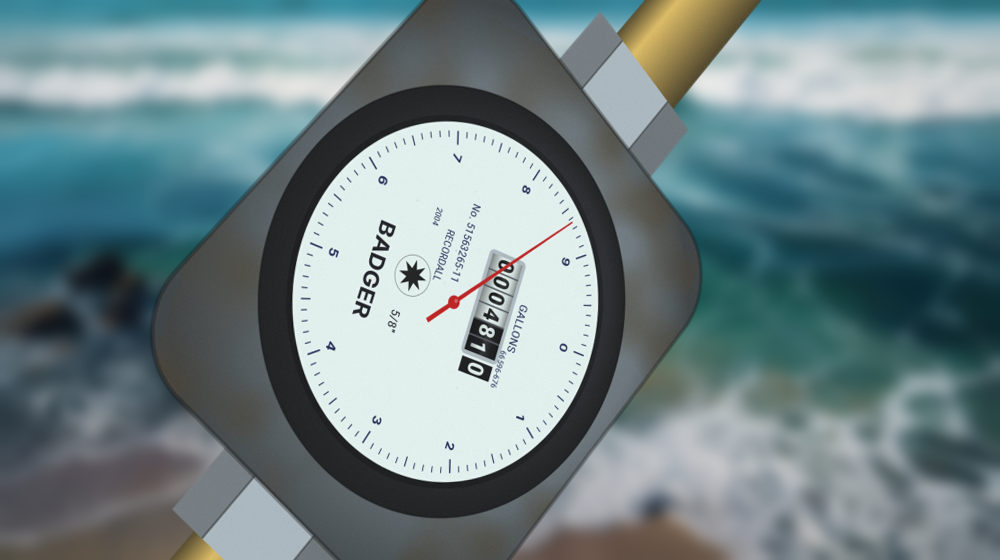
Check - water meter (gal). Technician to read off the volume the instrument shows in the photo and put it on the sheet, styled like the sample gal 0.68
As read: gal 4808.6
